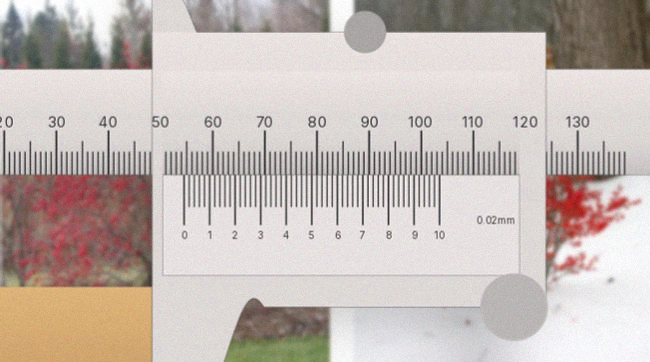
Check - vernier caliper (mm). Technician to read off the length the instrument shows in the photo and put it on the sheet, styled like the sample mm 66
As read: mm 54.5
